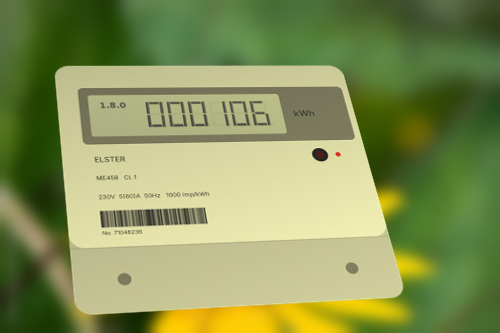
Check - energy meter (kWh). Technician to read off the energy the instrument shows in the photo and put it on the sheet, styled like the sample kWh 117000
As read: kWh 106
